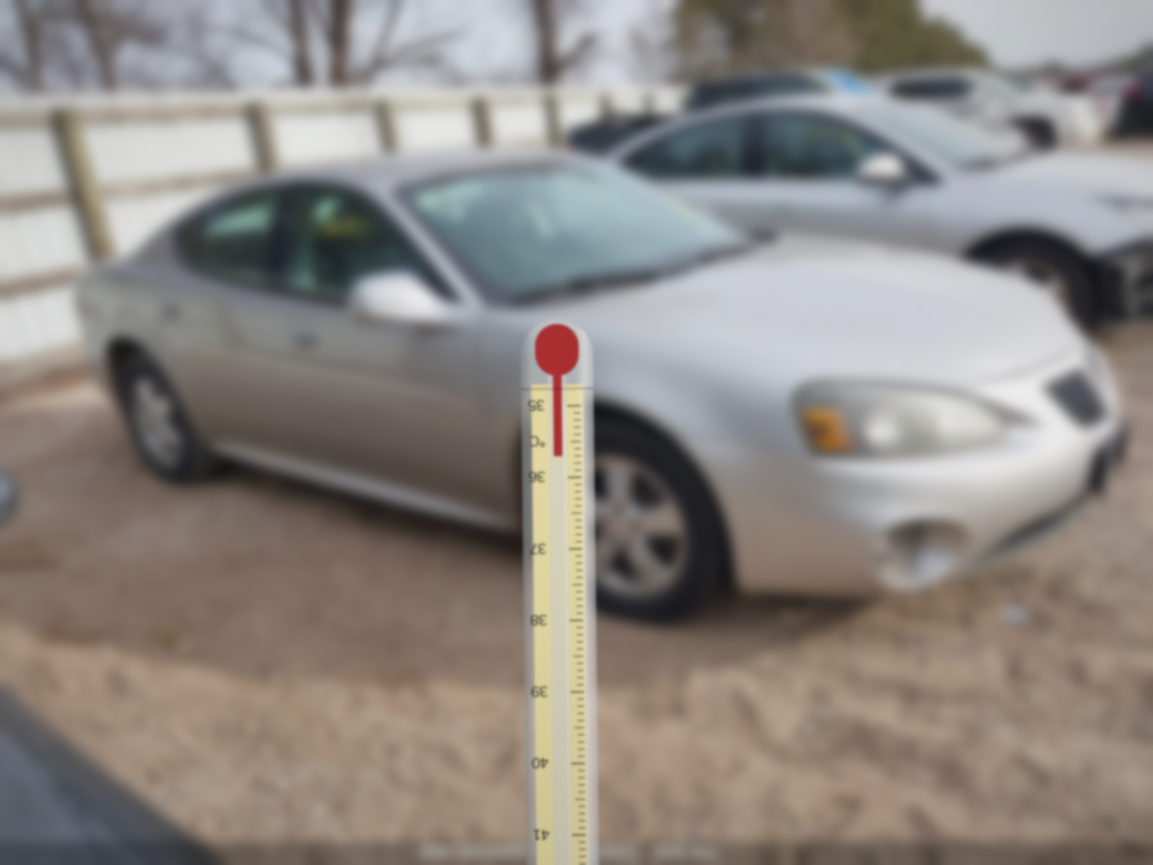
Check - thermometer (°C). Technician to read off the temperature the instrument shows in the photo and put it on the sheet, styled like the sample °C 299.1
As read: °C 35.7
